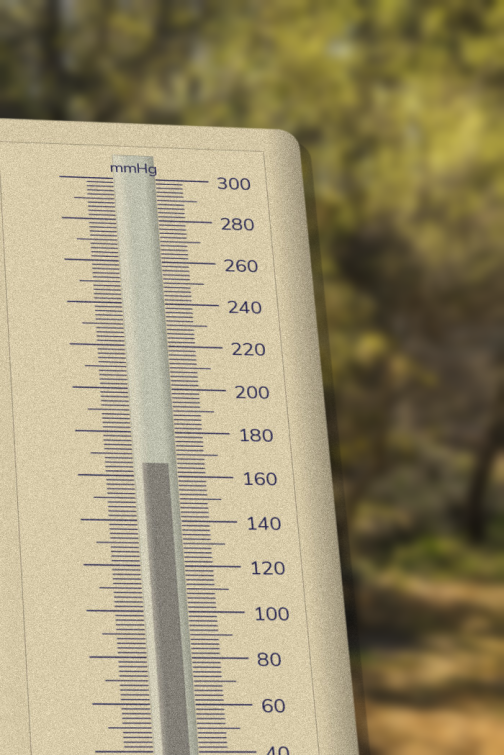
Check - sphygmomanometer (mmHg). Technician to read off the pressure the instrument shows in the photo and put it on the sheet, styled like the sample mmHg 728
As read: mmHg 166
